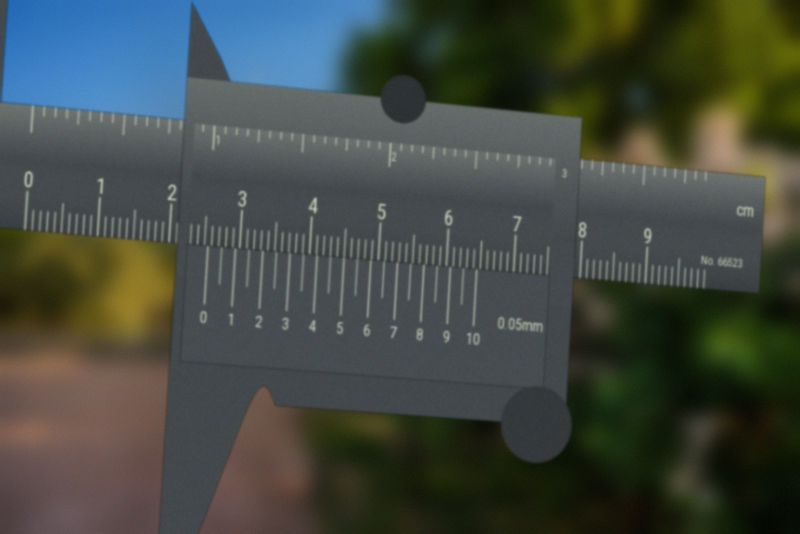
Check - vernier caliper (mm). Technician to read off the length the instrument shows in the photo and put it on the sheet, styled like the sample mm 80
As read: mm 25.5
